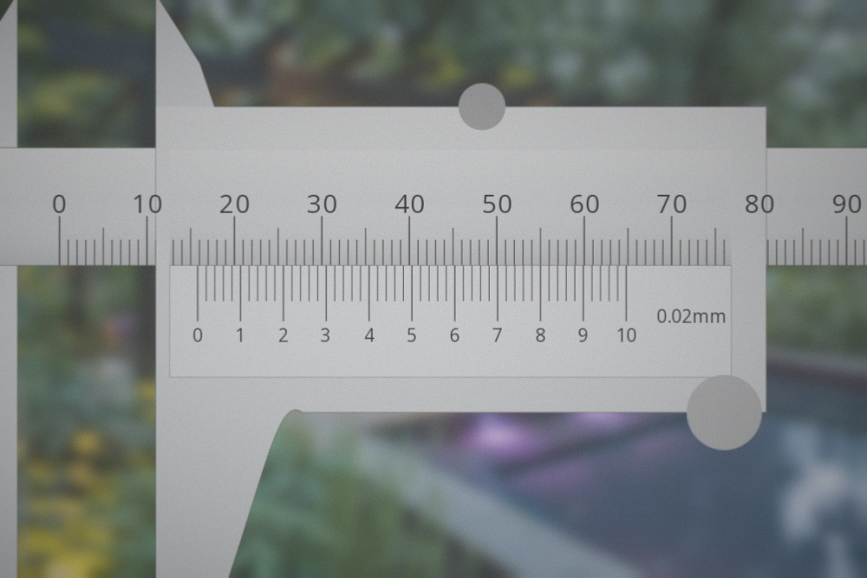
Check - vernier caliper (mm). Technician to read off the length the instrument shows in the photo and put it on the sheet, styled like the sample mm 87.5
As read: mm 15.8
